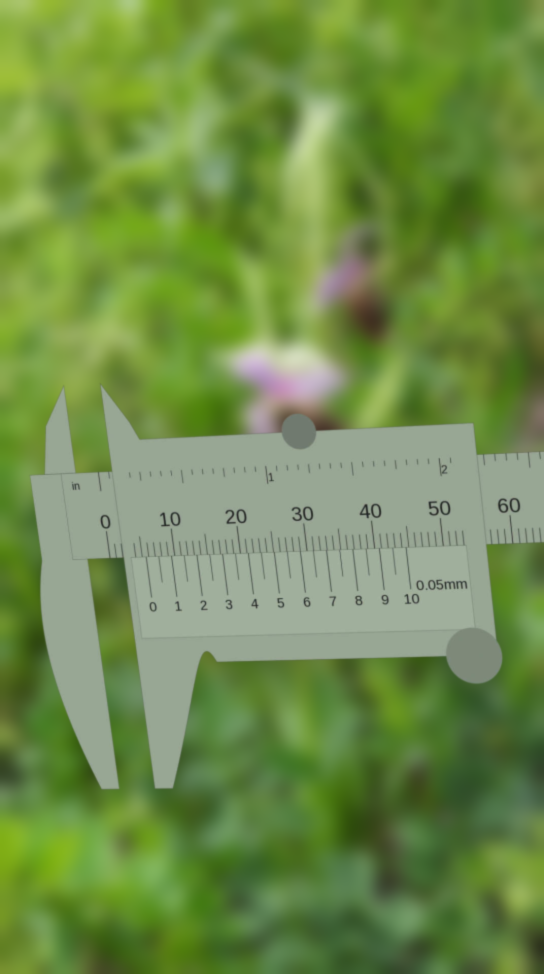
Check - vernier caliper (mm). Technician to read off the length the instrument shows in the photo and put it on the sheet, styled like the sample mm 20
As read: mm 5.6
